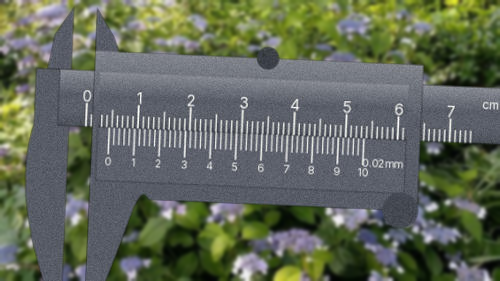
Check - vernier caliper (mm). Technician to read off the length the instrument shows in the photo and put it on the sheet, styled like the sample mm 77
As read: mm 4.5
